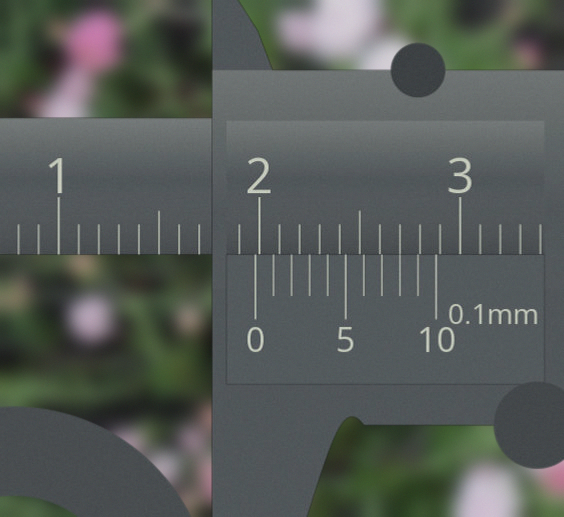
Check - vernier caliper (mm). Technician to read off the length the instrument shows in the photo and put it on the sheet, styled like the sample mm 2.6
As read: mm 19.8
